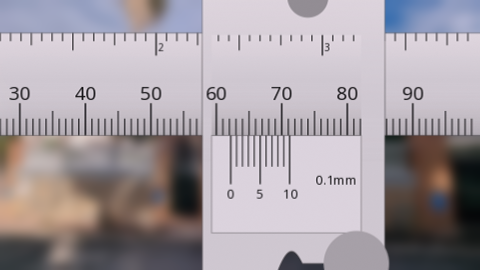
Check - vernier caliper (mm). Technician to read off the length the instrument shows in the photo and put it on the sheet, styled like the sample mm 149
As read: mm 62.2
